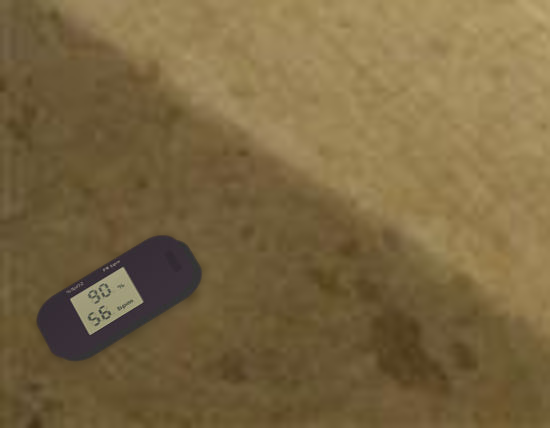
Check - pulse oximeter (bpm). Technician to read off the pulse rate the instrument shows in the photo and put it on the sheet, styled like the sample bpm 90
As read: bpm 56
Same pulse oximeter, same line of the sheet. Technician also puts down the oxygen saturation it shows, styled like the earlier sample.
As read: % 90
